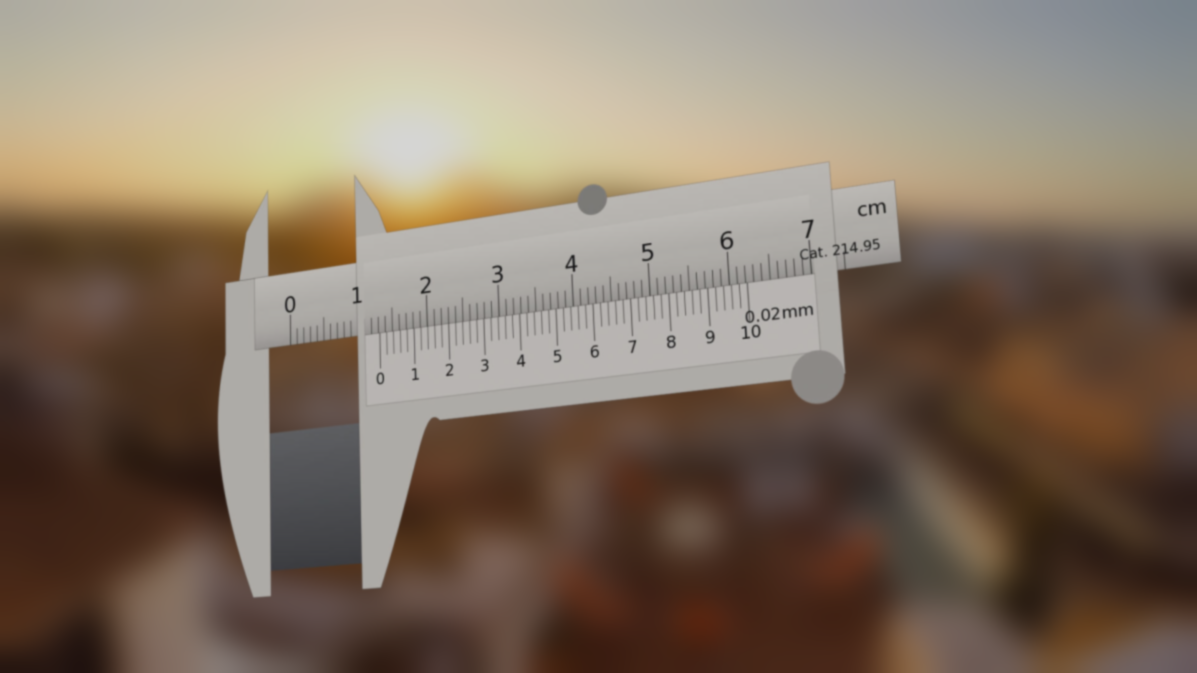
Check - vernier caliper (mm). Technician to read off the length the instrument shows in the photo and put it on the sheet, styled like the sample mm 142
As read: mm 13.2
